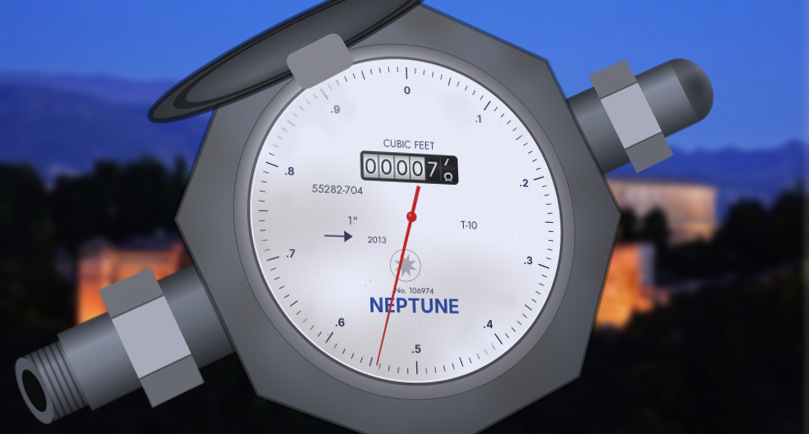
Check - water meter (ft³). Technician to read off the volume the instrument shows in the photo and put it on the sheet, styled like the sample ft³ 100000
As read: ft³ 77.54
